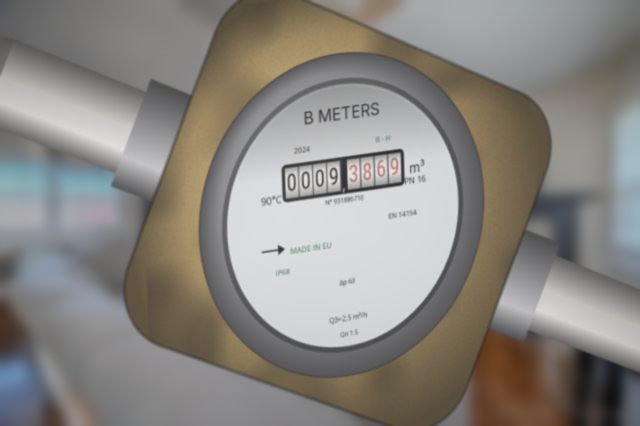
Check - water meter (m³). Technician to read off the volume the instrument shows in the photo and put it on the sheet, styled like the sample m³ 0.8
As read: m³ 9.3869
